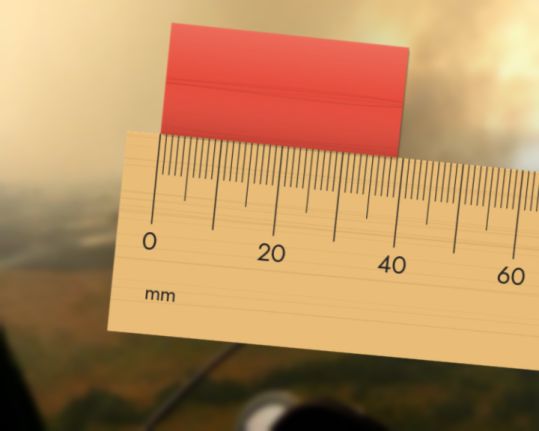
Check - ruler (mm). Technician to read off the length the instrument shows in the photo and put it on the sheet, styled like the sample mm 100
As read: mm 39
